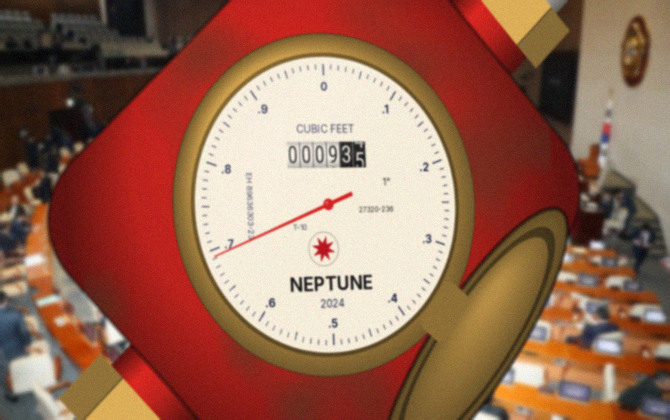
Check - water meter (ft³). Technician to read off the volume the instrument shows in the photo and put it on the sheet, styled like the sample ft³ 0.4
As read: ft³ 934.69
